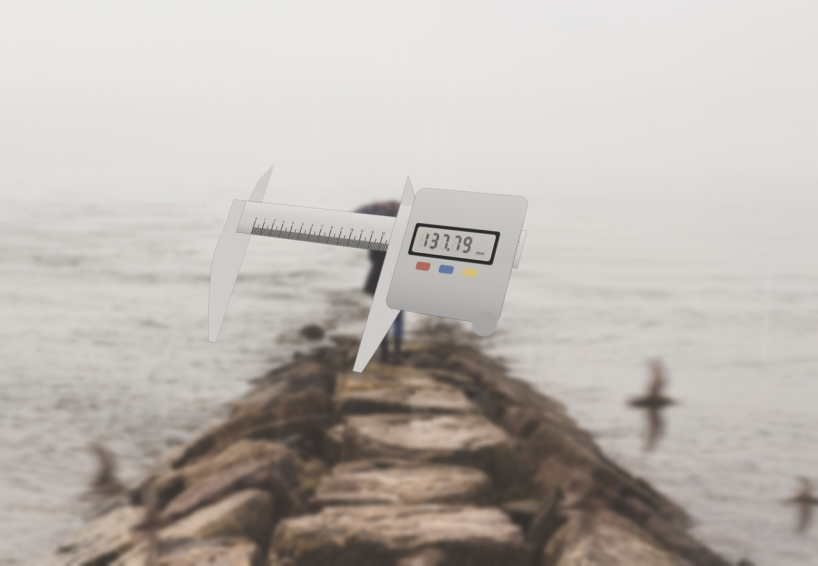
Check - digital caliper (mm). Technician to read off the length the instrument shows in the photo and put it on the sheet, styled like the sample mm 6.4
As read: mm 137.79
